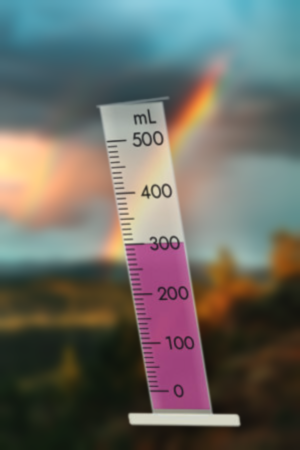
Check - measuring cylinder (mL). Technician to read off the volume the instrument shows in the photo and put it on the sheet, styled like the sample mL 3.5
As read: mL 300
